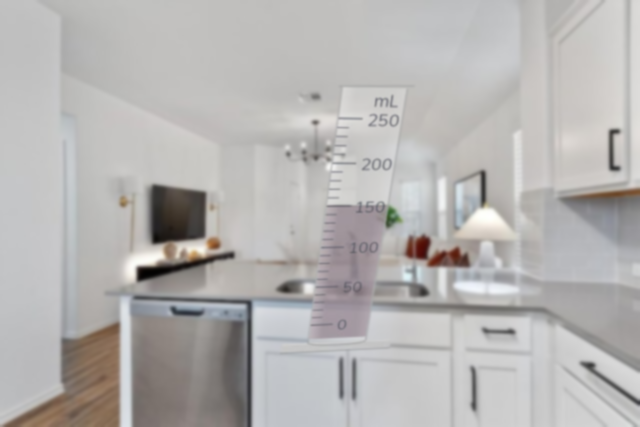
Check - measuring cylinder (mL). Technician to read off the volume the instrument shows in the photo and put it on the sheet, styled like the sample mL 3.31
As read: mL 150
